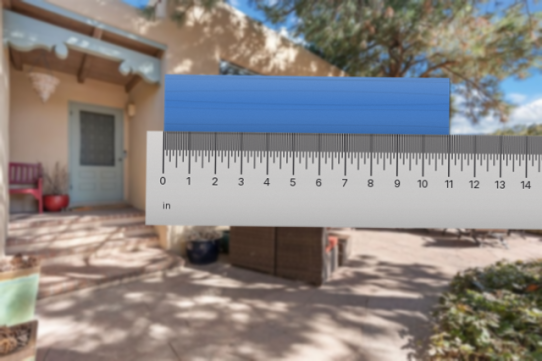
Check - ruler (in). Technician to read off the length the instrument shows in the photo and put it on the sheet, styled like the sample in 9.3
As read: in 11
